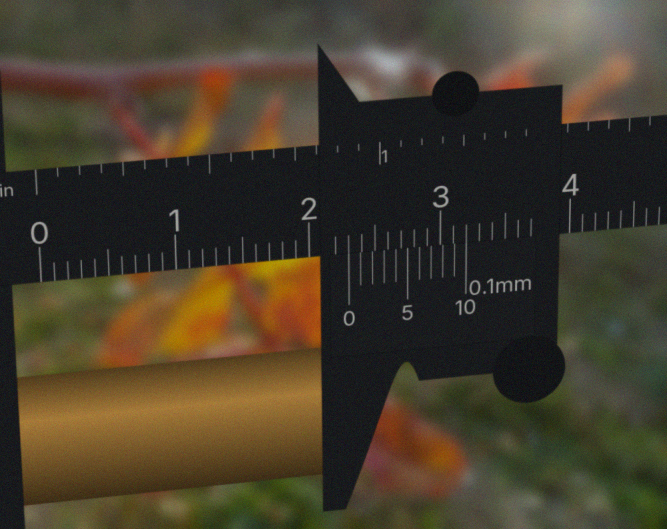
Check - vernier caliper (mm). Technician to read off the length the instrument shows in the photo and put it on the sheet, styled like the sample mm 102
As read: mm 23.0
